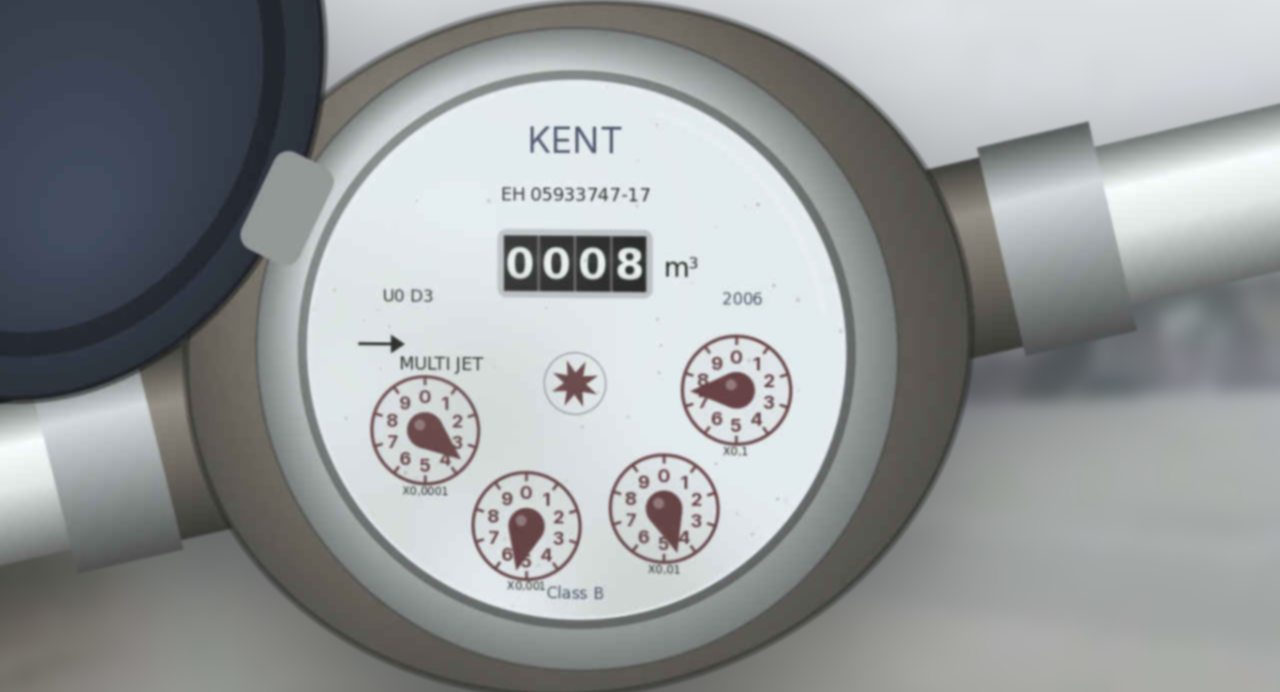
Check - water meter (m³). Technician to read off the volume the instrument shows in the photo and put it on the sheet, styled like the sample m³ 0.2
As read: m³ 8.7453
